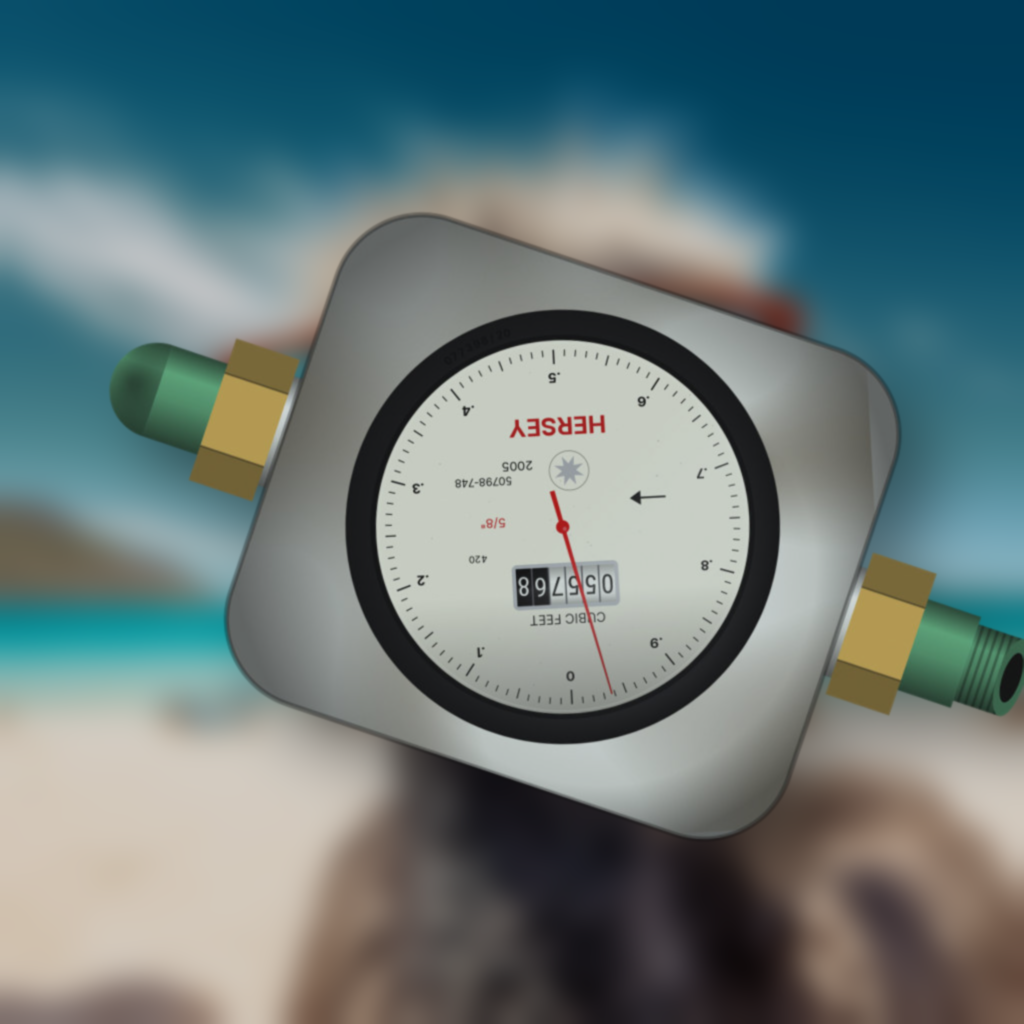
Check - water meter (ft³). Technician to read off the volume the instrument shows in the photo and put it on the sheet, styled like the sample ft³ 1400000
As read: ft³ 55767.96
